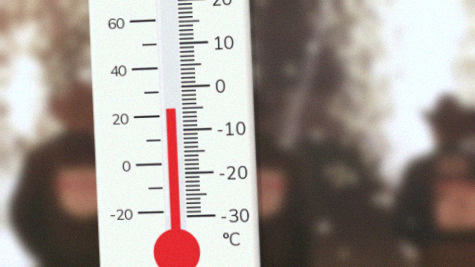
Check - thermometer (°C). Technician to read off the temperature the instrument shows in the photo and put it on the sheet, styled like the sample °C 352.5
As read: °C -5
